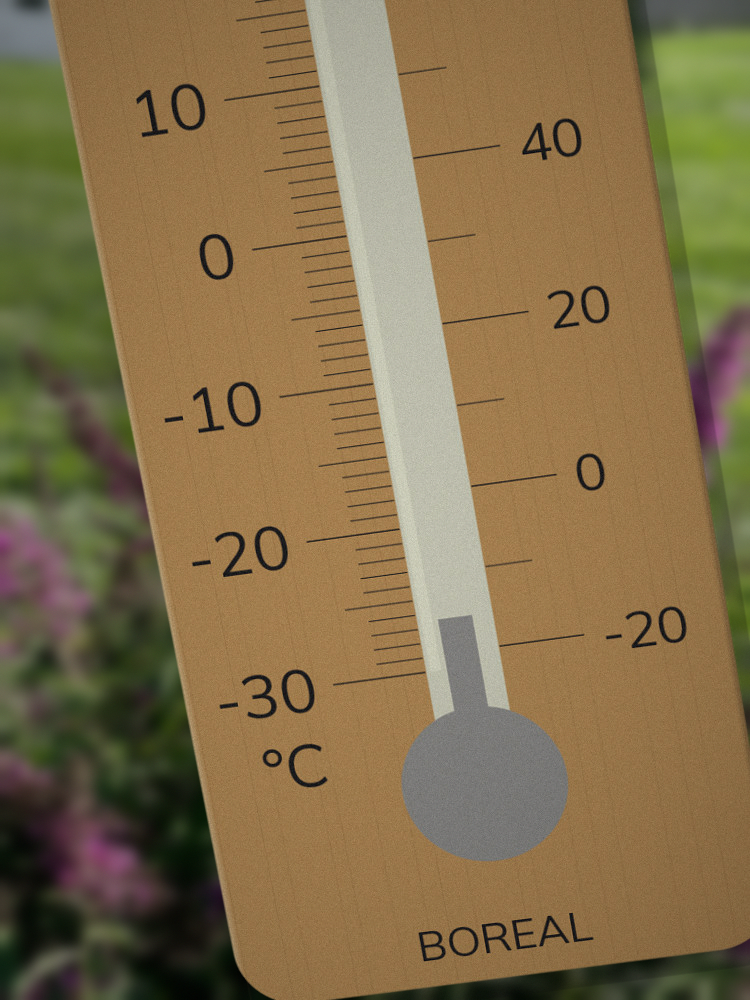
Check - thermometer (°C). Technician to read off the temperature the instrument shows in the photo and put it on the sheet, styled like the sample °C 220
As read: °C -26.5
